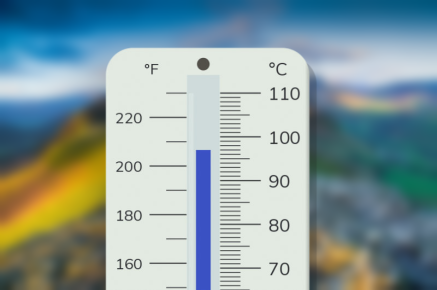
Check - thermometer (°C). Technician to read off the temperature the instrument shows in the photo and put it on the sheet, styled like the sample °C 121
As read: °C 97
